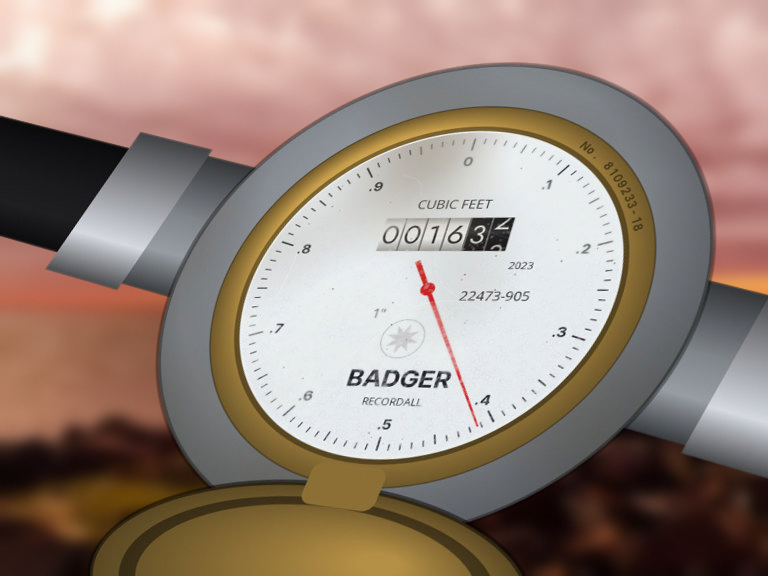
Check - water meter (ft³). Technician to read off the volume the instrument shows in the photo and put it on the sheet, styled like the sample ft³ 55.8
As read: ft³ 1632.41
